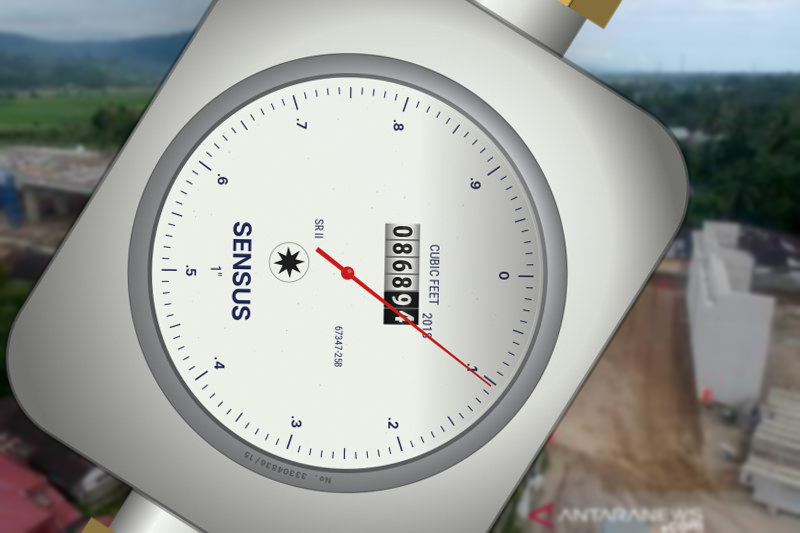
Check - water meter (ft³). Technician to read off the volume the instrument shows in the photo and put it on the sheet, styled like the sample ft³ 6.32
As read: ft³ 86894.10
